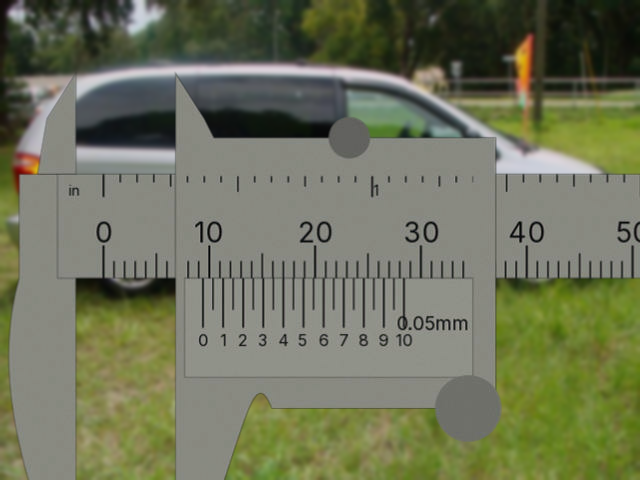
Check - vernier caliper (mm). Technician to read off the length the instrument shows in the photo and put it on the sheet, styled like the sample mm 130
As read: mm 9.4
